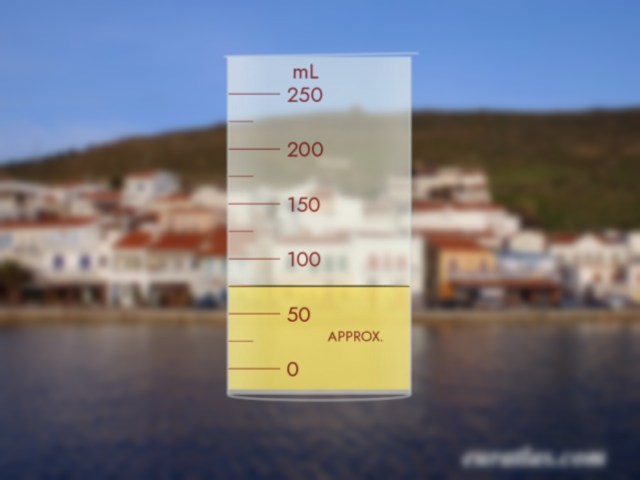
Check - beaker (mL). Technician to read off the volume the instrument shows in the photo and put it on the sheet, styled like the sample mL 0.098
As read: mL 75
